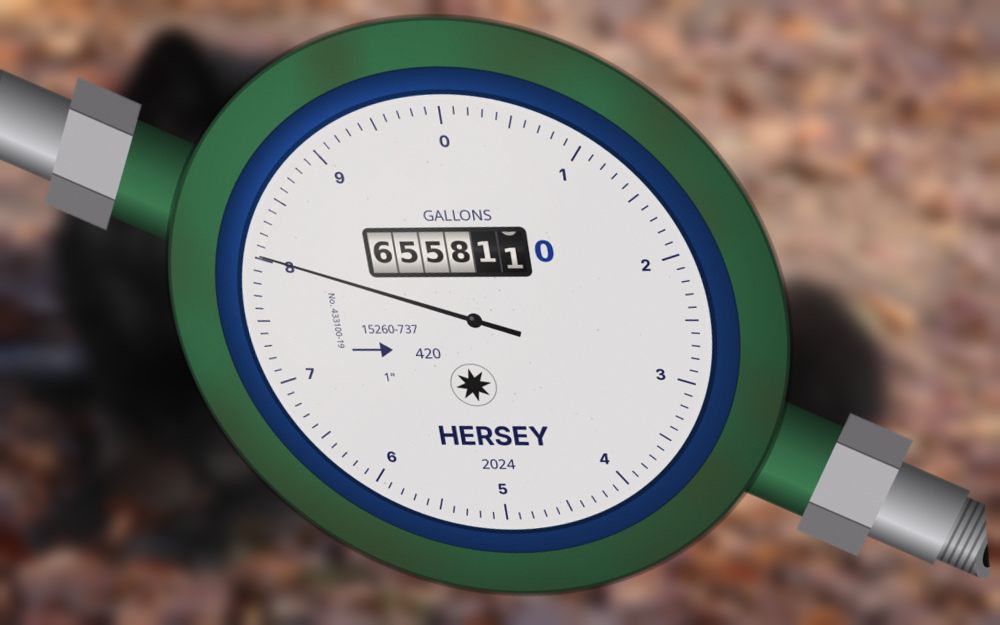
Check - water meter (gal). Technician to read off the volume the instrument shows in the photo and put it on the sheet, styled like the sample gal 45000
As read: gal 6558108.0
